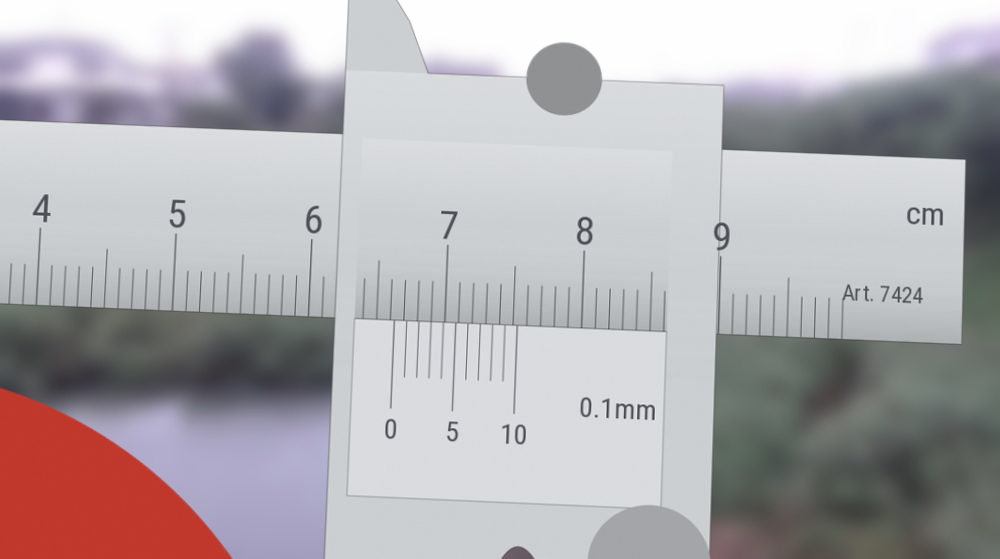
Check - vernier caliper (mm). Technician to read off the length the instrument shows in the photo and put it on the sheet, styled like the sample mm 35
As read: mm 66.3
